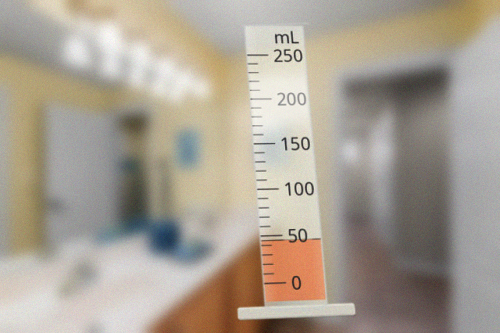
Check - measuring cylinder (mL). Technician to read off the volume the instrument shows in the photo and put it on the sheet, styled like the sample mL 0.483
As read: mL 45
